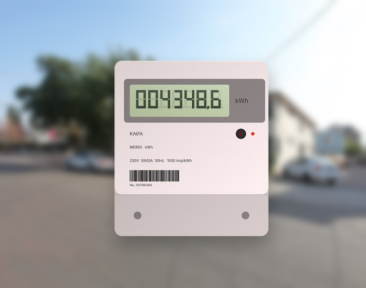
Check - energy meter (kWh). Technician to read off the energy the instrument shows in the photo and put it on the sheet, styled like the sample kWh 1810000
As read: kWh 4348.6
